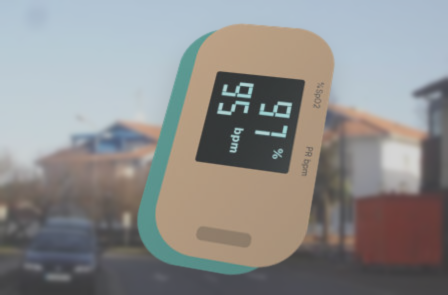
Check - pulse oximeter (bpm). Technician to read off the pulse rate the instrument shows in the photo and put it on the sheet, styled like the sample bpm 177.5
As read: bpm 95
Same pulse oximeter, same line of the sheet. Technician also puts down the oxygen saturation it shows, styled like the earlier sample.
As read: % 97
